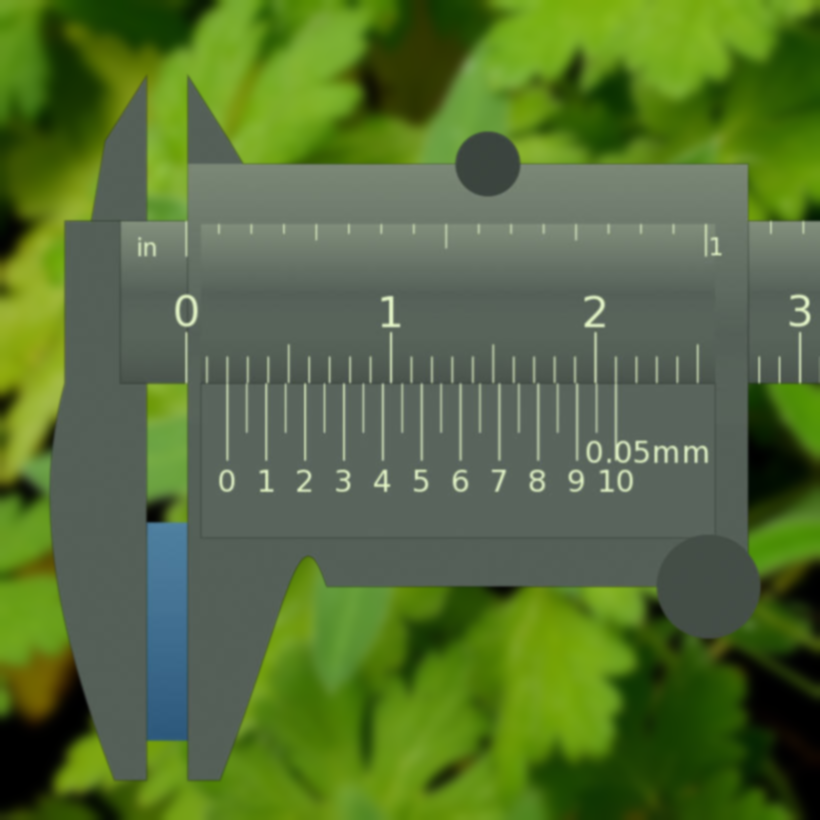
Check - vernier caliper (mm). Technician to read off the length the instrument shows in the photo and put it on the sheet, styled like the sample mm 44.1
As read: mm 2.0
